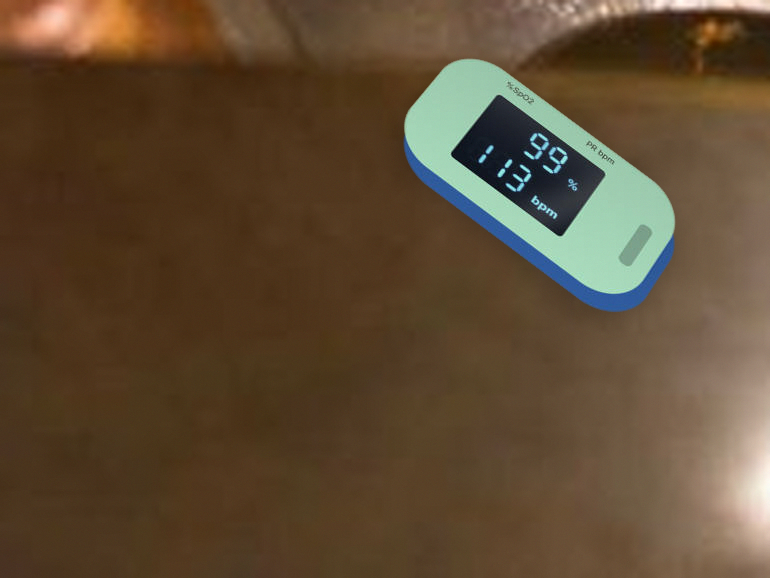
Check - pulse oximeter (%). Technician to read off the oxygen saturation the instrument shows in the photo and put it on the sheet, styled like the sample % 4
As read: % 99
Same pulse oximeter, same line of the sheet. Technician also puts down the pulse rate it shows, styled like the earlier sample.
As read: bpm 113
